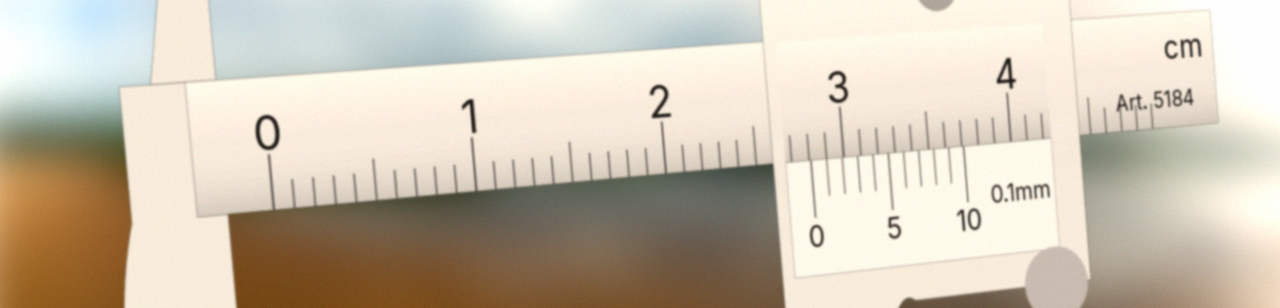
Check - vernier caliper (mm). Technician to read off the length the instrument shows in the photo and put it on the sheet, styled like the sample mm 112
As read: mm 28.1
